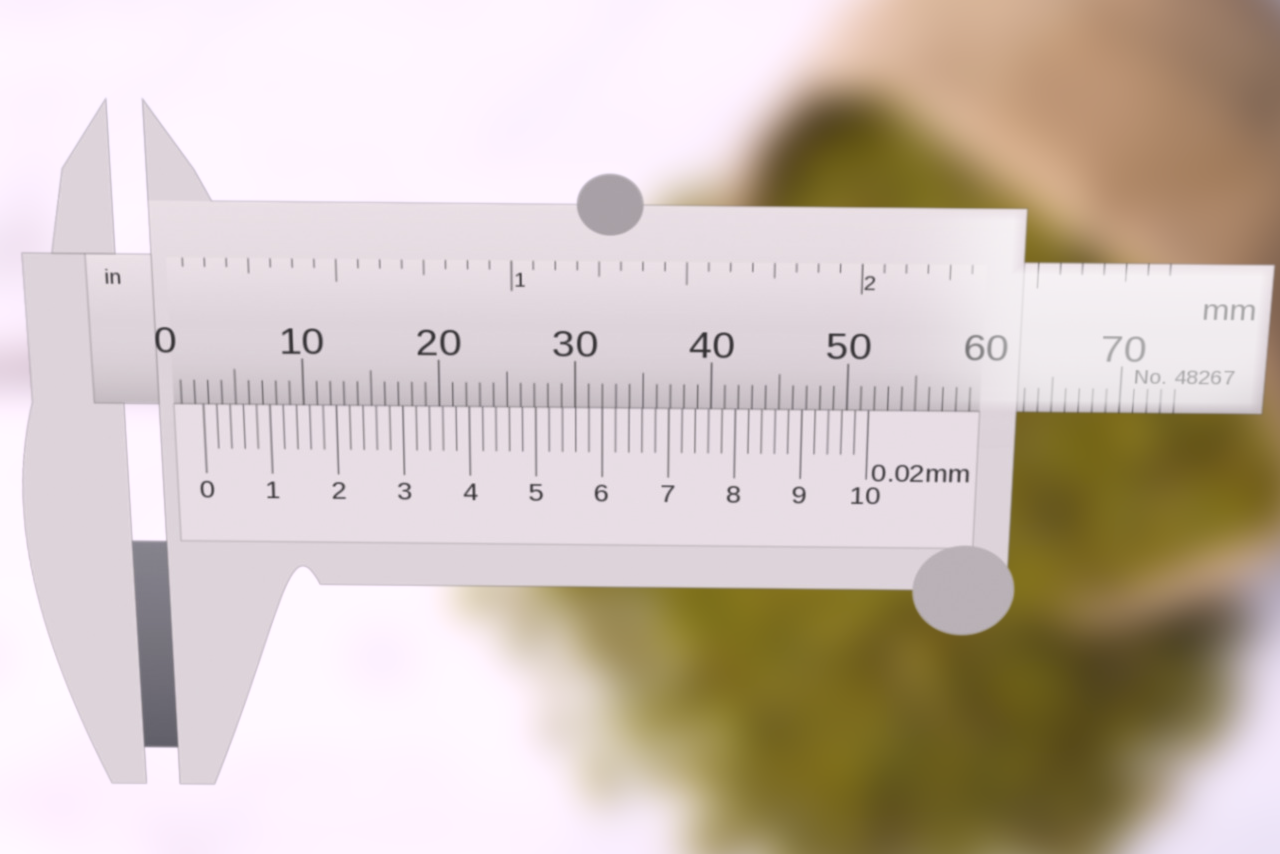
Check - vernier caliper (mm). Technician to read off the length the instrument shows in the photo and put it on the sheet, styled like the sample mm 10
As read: mm 2.6
